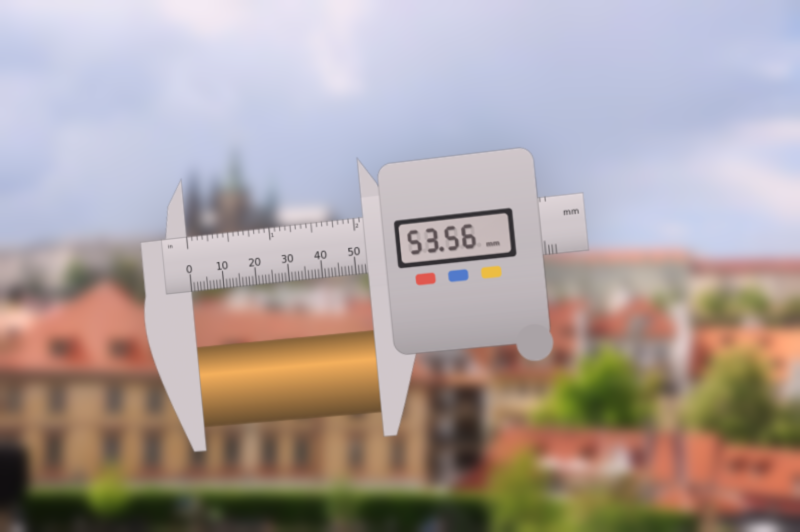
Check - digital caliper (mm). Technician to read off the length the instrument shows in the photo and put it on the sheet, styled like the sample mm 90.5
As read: mm 53.56
